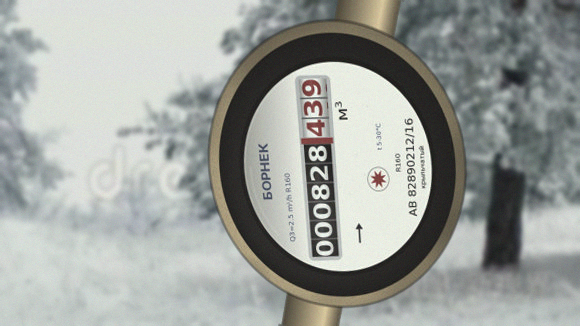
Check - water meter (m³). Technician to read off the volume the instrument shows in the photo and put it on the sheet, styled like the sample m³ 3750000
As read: m³ 828.439
